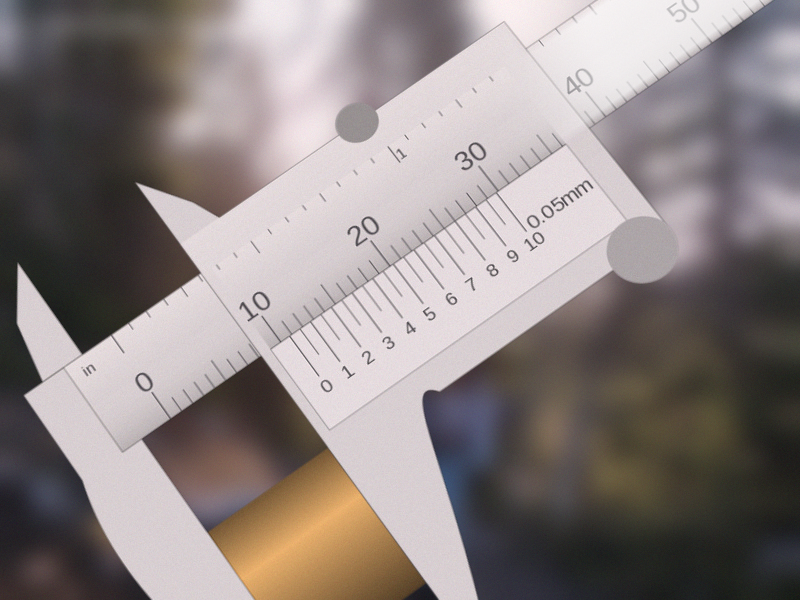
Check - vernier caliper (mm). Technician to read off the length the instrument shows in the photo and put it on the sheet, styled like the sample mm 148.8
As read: mm 10.8
